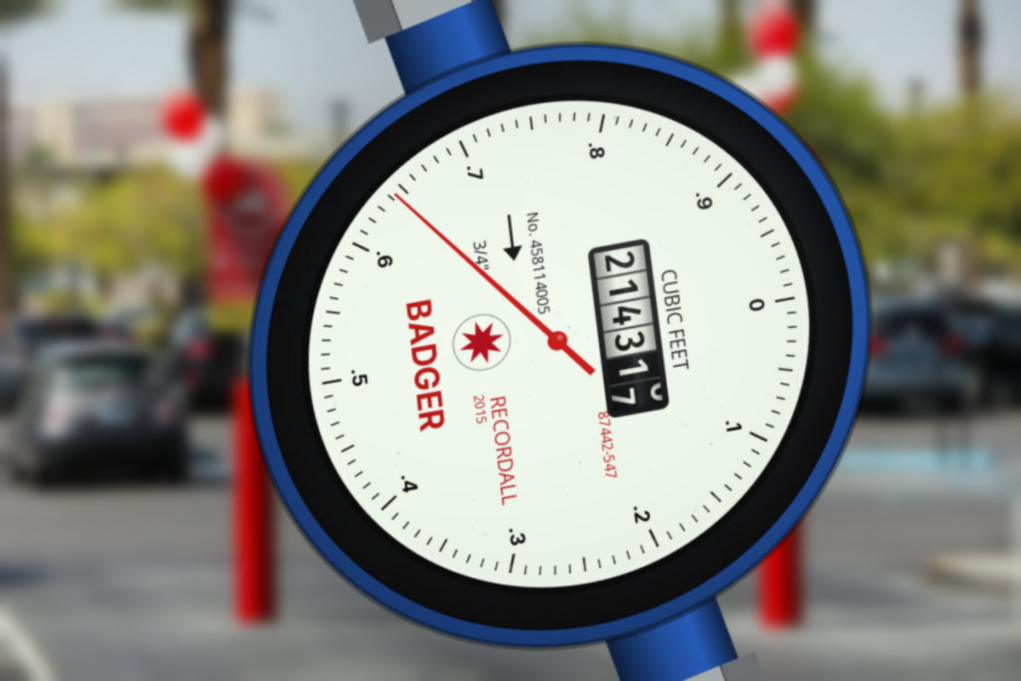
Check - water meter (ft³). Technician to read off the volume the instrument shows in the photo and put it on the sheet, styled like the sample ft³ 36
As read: ft³ 214316.64
